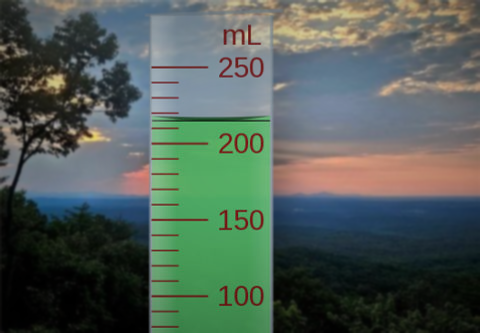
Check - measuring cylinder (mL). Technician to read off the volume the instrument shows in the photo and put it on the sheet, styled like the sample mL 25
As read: mL 215
